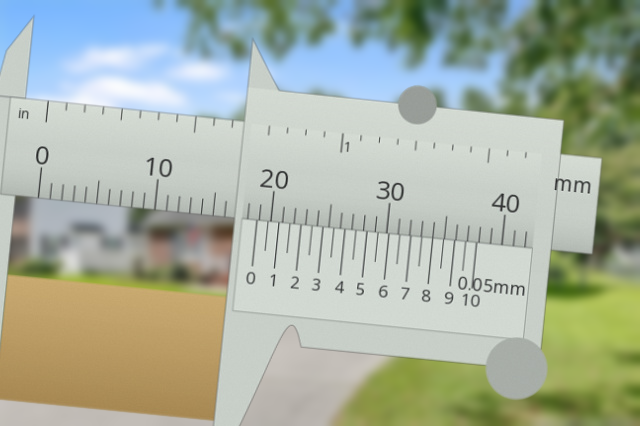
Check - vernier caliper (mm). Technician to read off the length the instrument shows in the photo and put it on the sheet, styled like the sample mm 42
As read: mm 18.8
